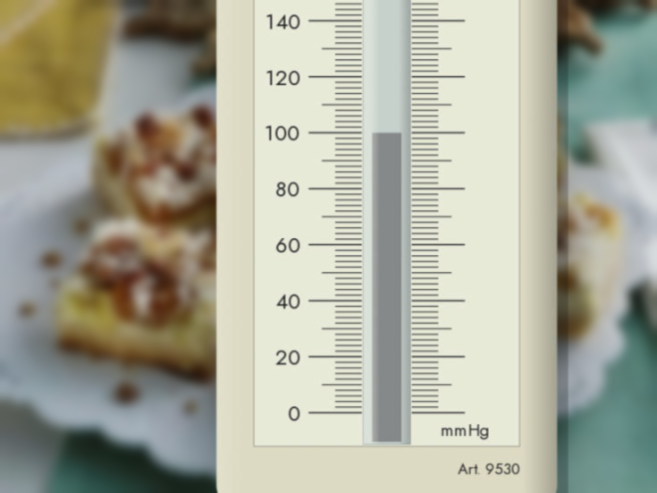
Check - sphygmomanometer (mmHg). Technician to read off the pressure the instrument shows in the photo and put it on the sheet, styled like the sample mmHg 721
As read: mmHg 100
